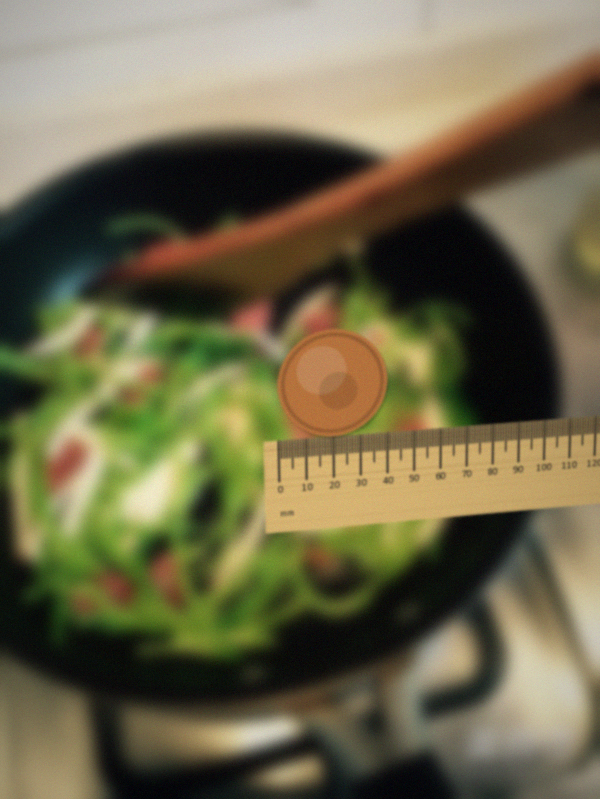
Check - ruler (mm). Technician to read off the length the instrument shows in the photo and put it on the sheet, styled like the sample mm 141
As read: mm 40
